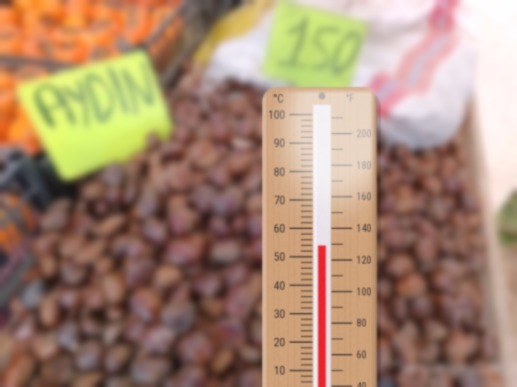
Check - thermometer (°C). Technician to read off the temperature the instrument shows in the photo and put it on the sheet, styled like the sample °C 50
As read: °C 54
